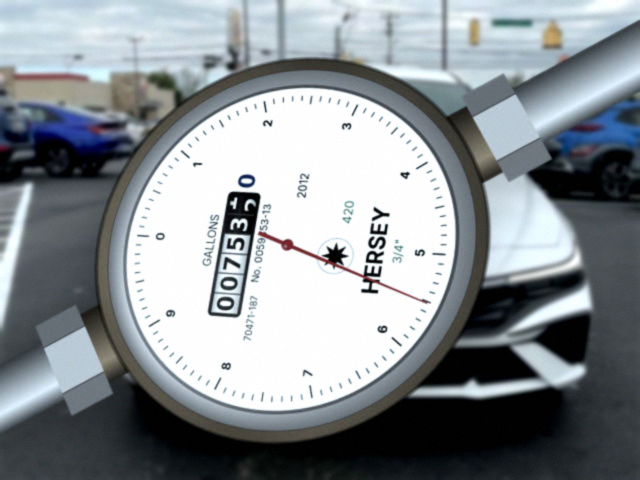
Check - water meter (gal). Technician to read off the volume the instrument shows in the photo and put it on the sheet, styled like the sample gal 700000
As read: gal 75315.5
